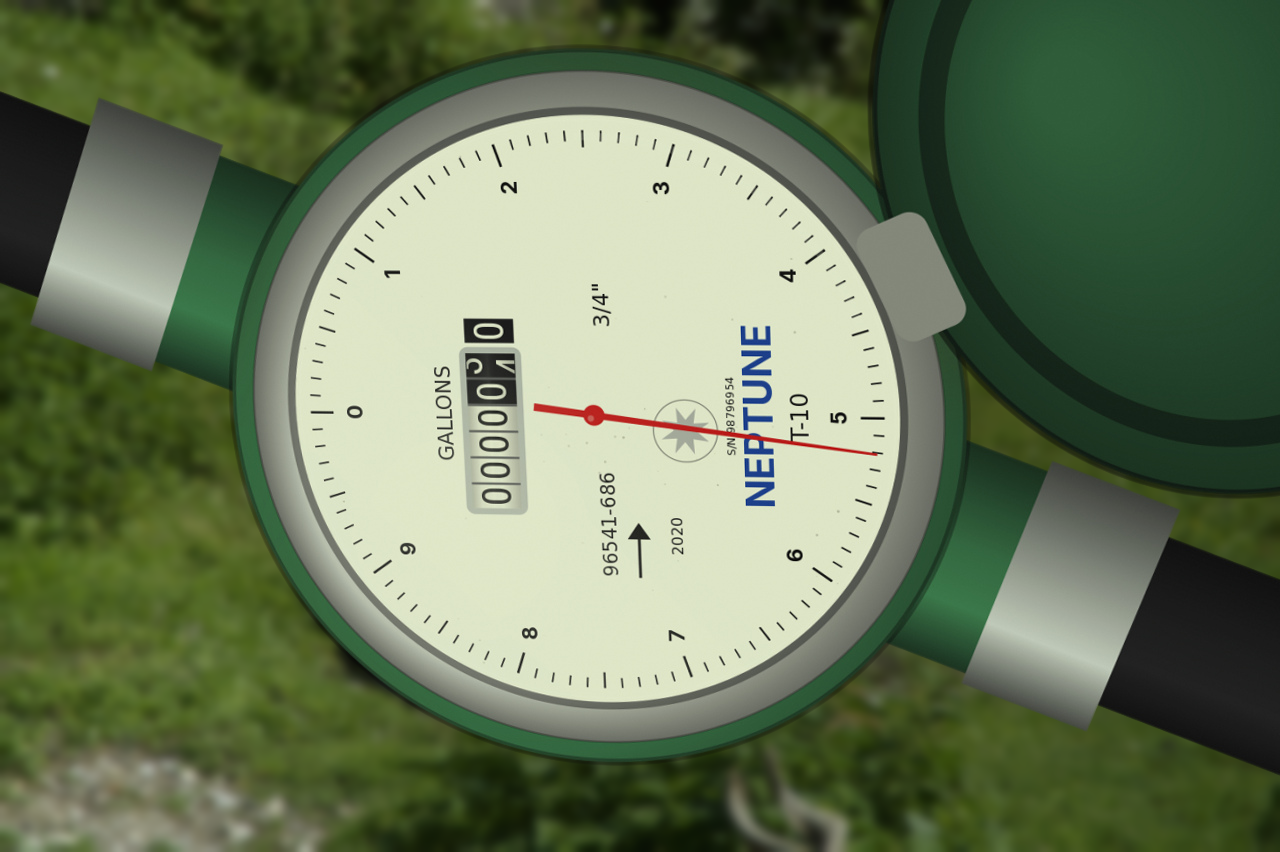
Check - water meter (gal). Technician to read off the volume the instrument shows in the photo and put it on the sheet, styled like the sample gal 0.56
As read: gal 35.2
